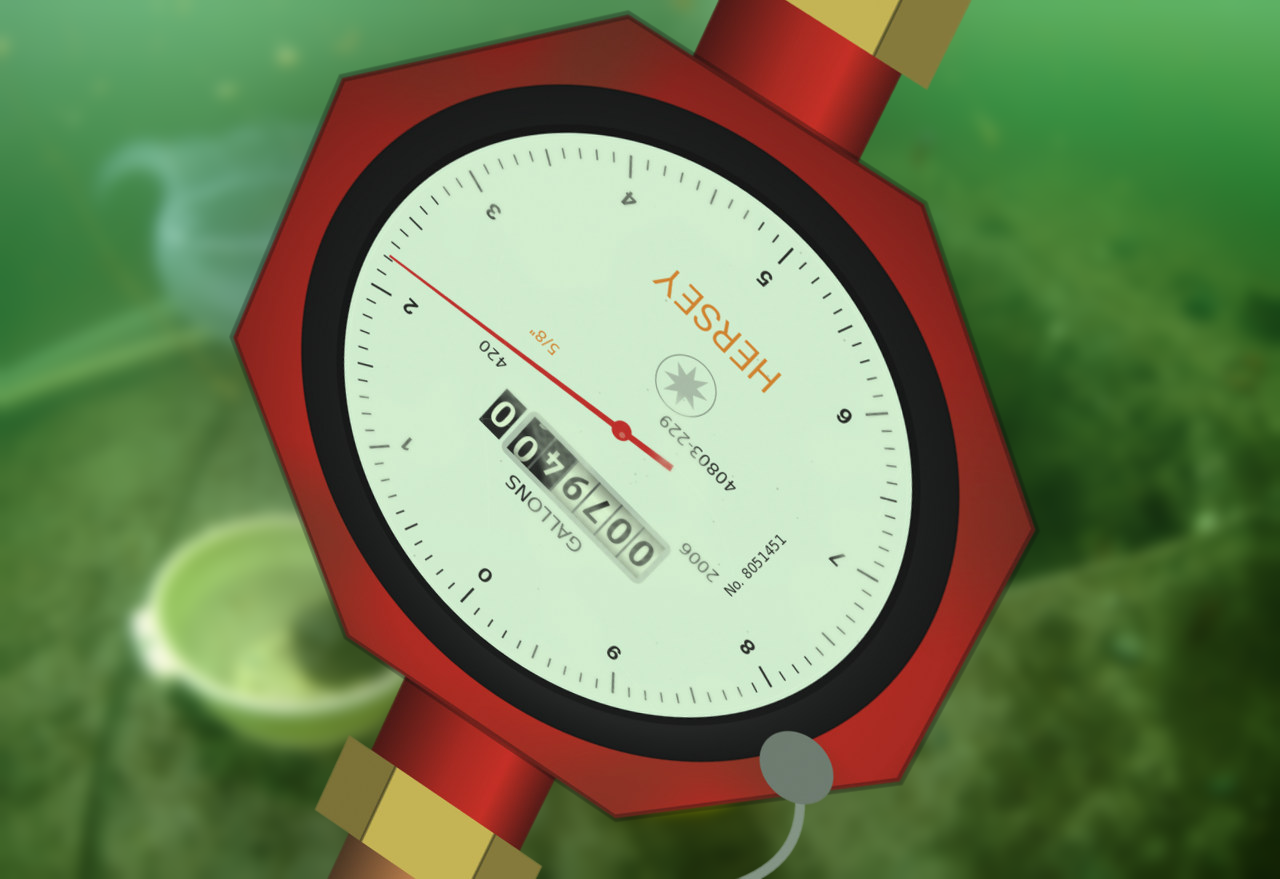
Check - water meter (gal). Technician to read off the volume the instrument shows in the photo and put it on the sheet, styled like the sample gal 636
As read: gal 79402.2
